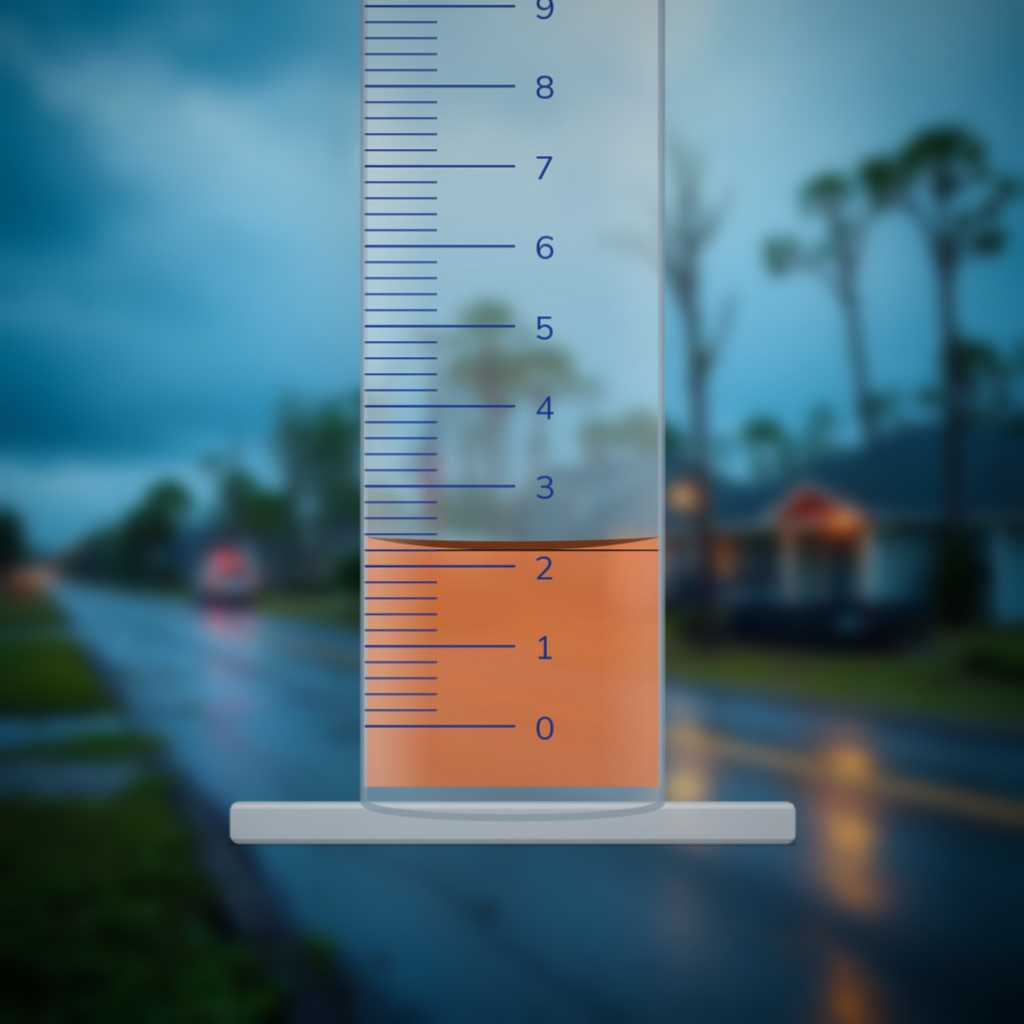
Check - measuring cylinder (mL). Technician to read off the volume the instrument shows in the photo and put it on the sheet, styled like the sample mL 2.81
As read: mL 2.2
